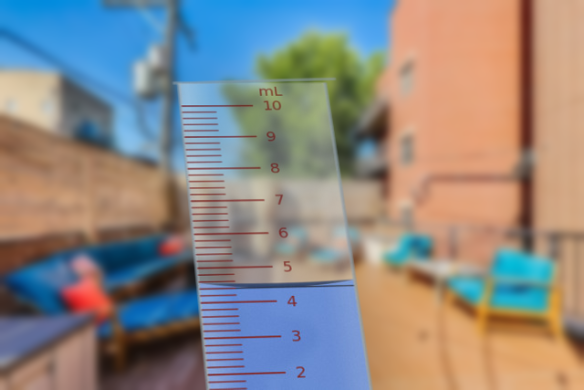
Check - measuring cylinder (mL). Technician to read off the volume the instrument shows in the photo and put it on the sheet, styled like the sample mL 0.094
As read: mL 4.4
